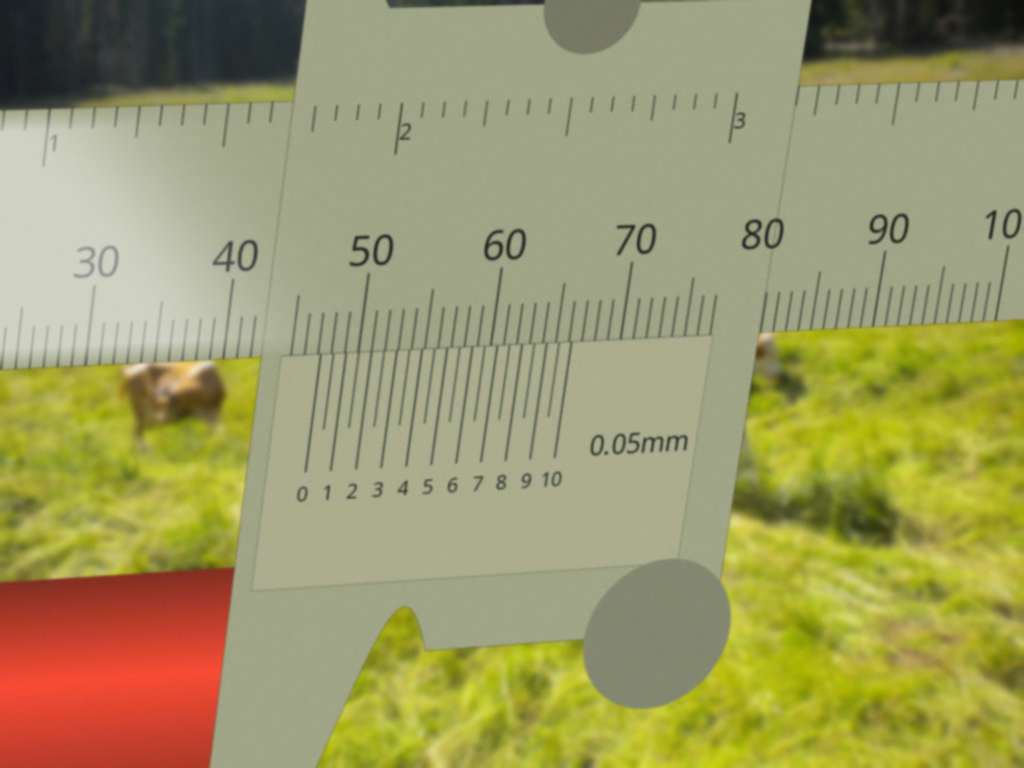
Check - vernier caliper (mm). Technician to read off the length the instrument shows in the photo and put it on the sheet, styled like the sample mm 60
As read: mm 47.2
